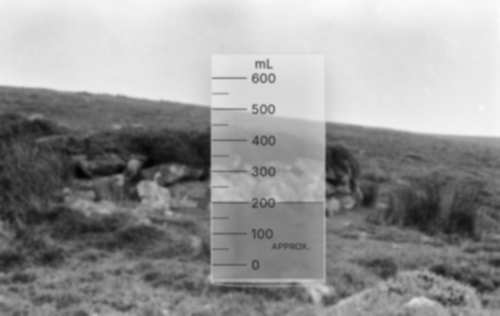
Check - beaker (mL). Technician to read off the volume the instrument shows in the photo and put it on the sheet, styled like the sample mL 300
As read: mL 200
